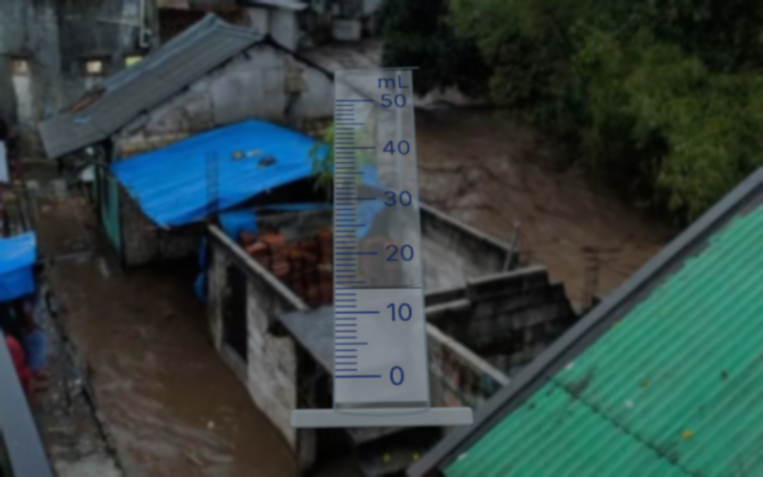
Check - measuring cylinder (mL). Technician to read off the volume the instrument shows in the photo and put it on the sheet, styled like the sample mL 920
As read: mL 14
